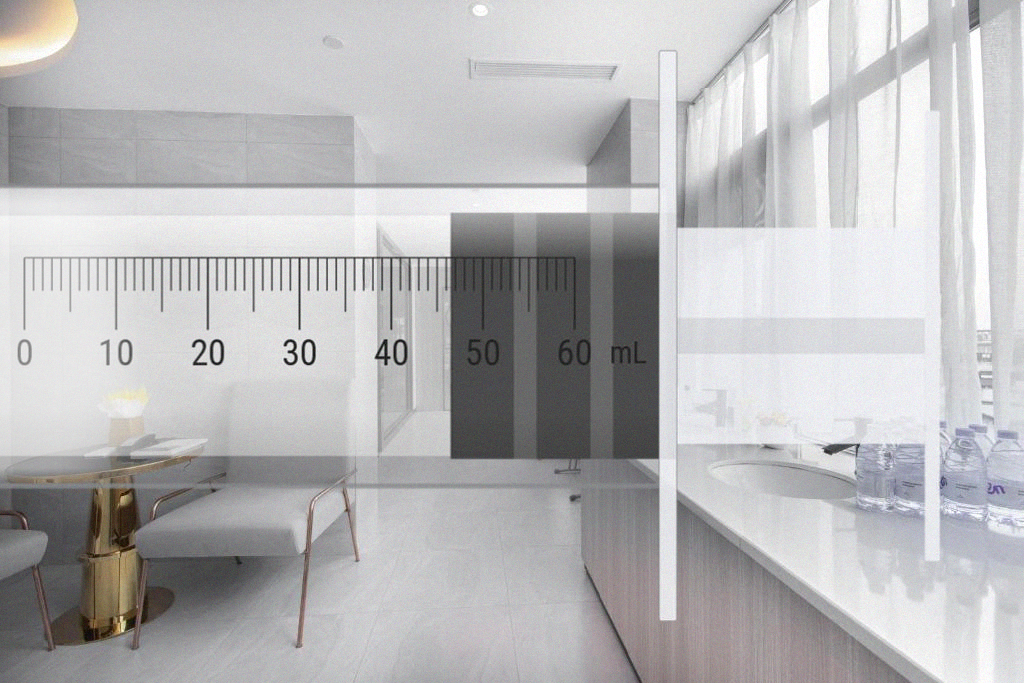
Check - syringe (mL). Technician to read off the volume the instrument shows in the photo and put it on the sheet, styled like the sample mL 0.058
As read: mL 46.5
